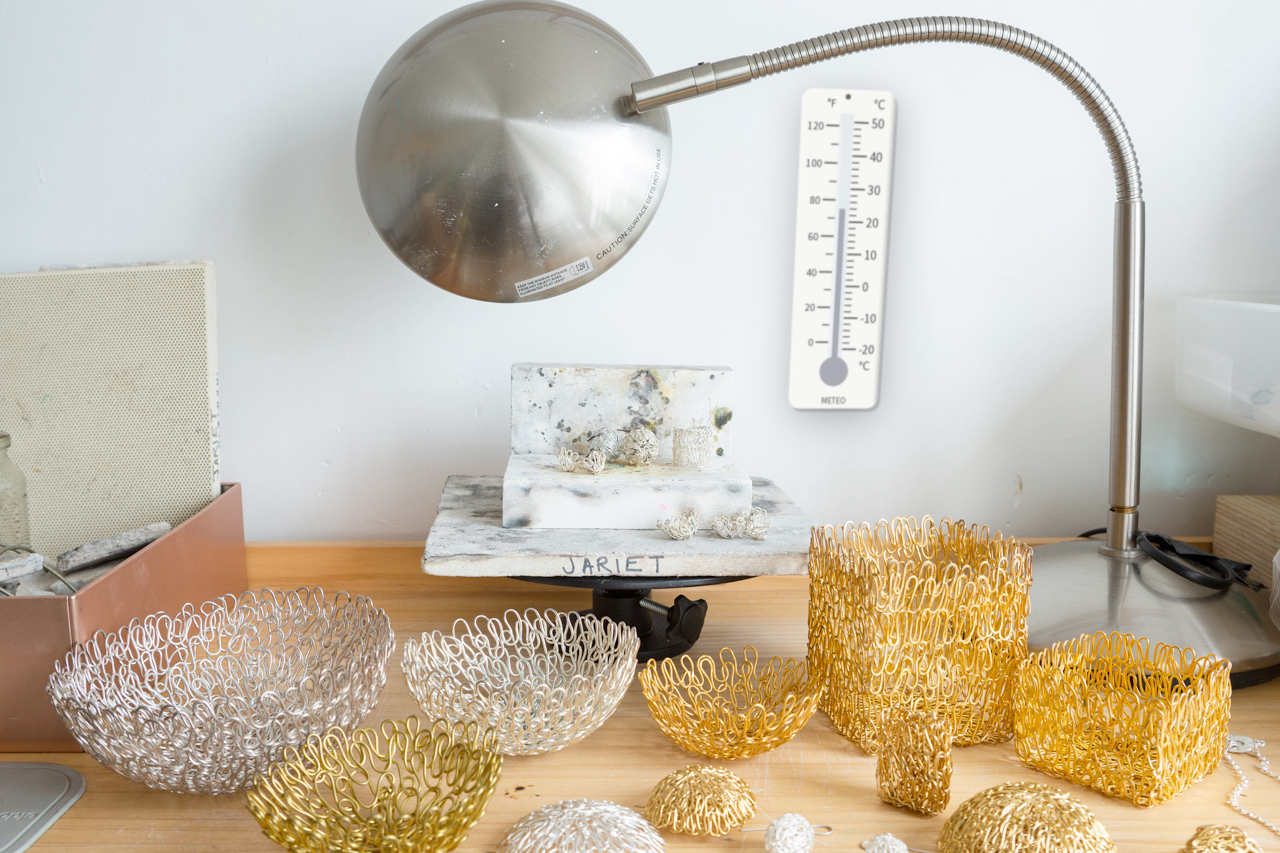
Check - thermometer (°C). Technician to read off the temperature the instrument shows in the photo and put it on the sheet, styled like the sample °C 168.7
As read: °C 24
